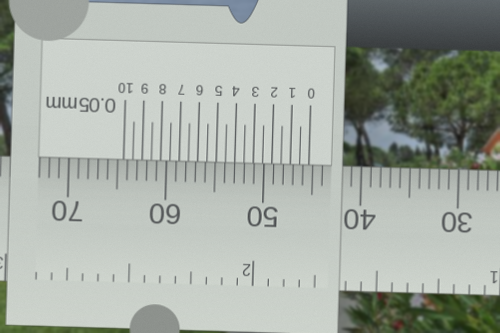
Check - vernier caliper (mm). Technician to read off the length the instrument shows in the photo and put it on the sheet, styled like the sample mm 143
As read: mm 45.4
